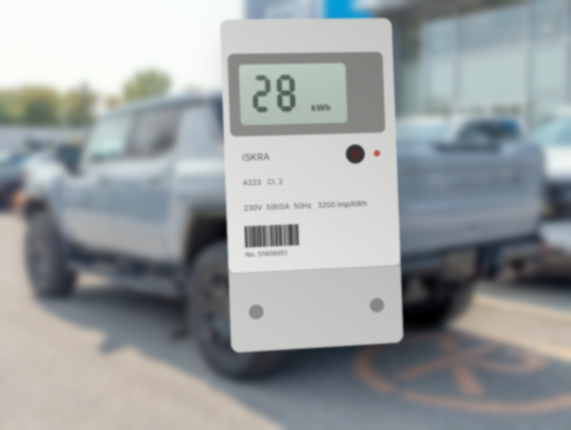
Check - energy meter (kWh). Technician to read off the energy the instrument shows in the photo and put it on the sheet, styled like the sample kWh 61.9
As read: kWh 28
